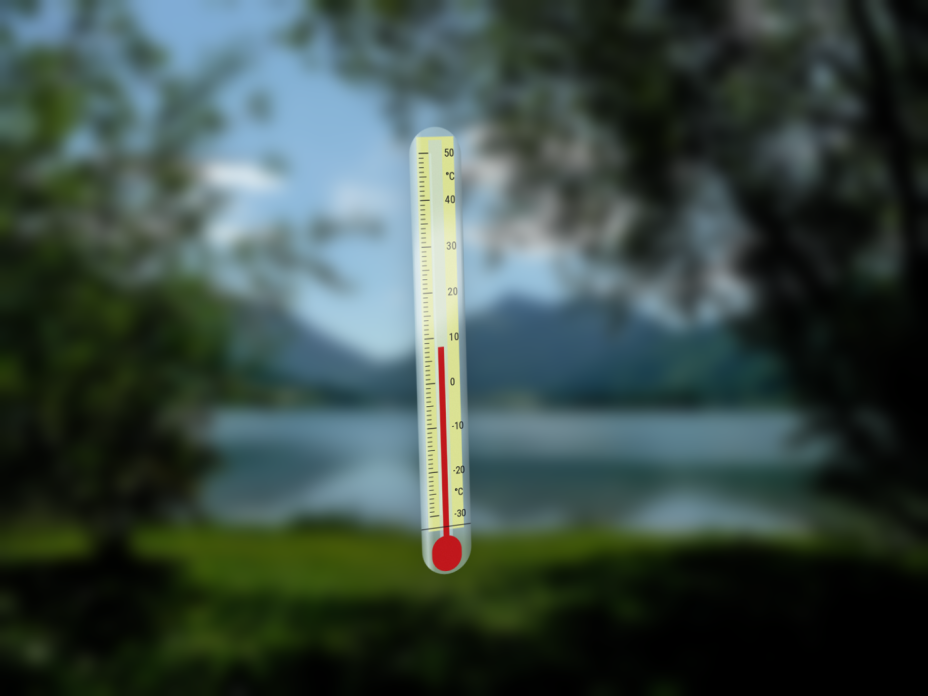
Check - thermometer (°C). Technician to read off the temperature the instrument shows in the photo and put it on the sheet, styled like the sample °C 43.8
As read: °C 8
